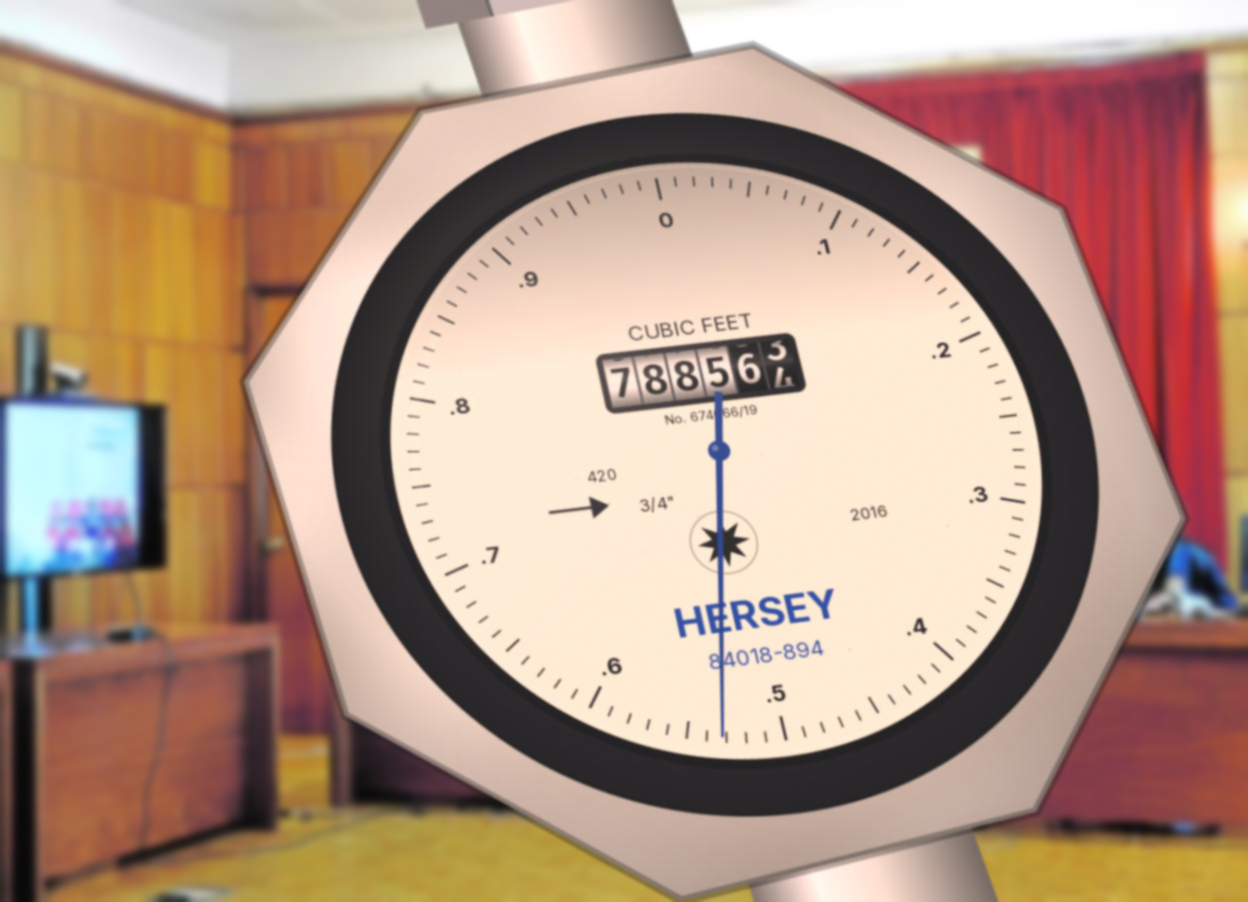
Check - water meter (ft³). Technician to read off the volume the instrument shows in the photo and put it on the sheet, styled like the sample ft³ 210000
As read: ft³ 788563.53
